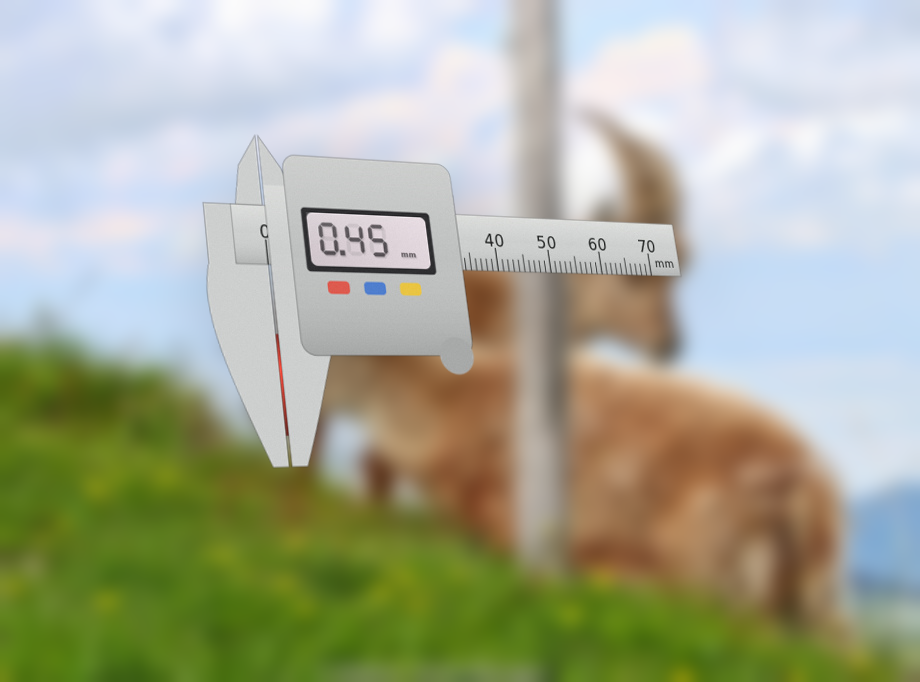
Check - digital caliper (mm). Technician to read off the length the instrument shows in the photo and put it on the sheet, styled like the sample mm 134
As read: mm 0.45
